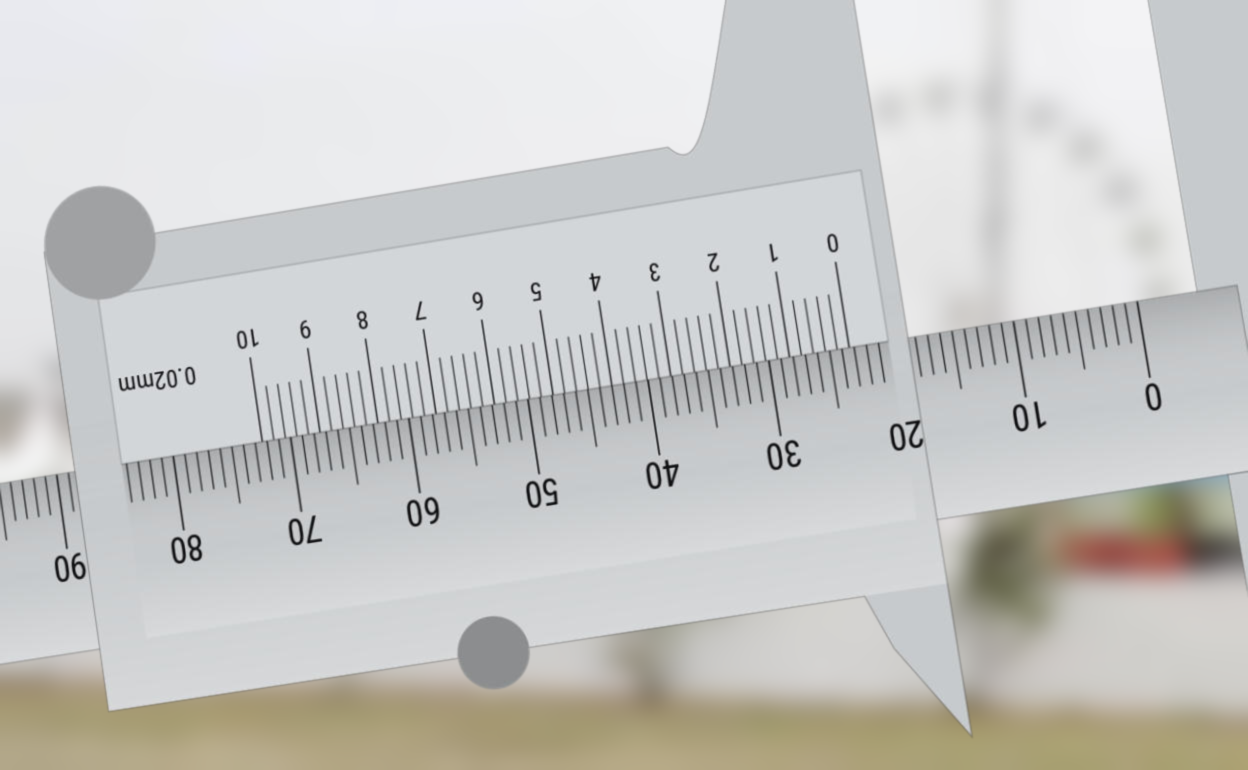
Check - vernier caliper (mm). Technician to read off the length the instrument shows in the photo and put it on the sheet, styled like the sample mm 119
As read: mm 23.4
